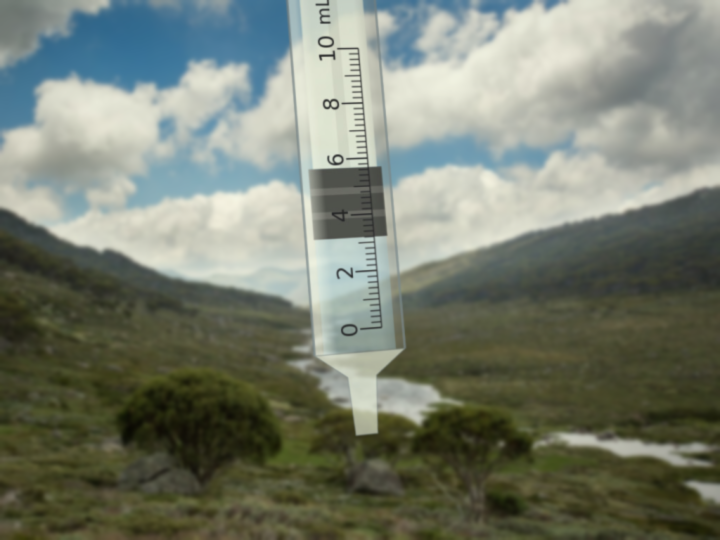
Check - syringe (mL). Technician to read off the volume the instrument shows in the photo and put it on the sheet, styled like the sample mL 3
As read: mL 3.2
